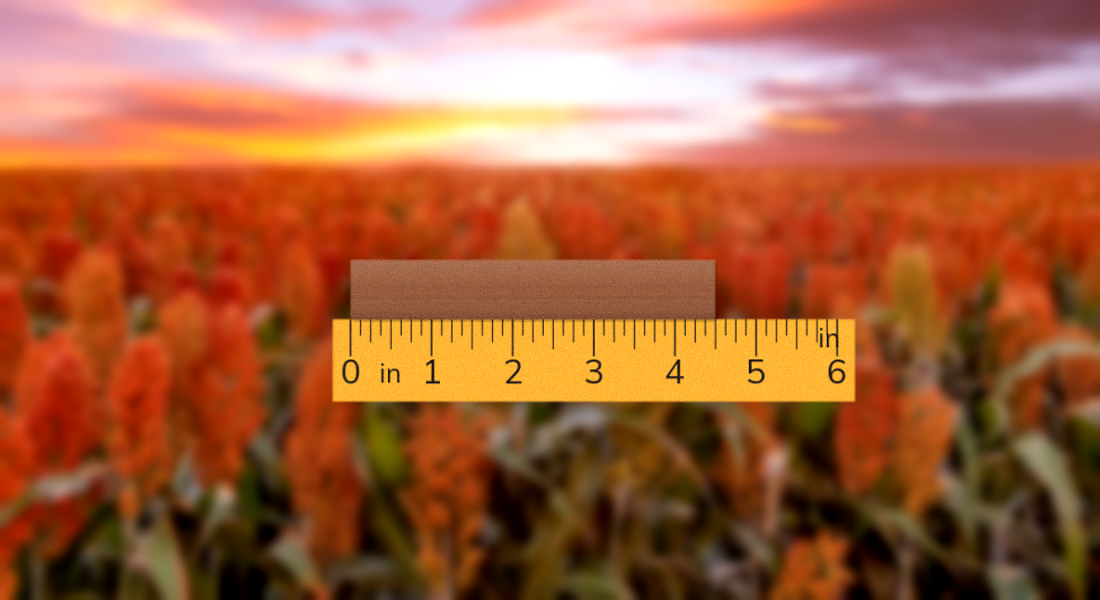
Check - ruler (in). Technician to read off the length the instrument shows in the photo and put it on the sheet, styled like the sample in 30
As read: in 4.5
